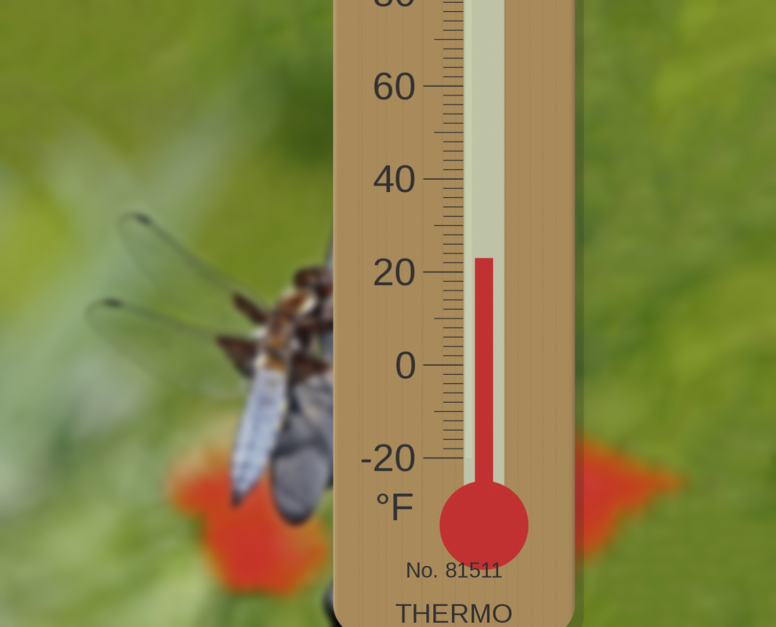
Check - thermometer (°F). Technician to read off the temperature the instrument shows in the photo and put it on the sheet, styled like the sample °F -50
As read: °F 23
